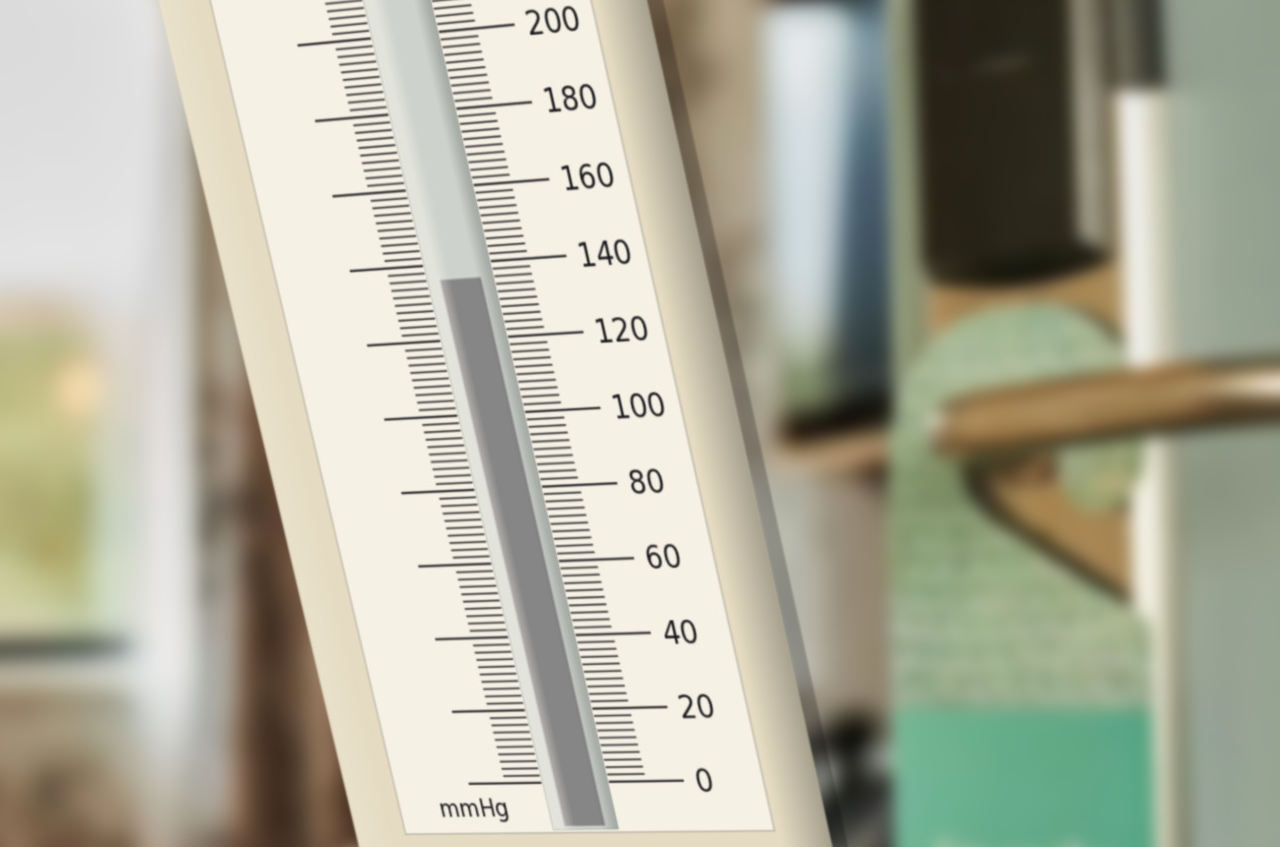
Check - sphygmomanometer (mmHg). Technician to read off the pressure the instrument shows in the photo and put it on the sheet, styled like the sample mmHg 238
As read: mmHg 136
